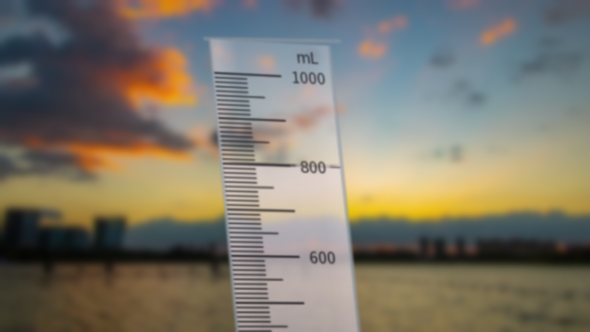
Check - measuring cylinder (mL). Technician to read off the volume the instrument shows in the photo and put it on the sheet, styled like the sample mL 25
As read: mL 800
